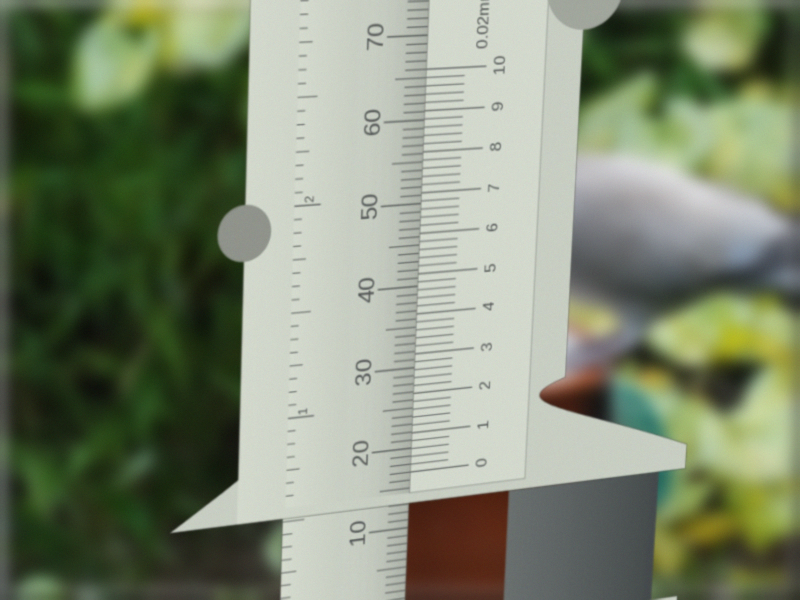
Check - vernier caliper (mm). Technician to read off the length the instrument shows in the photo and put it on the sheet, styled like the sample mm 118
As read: mm 17.0
